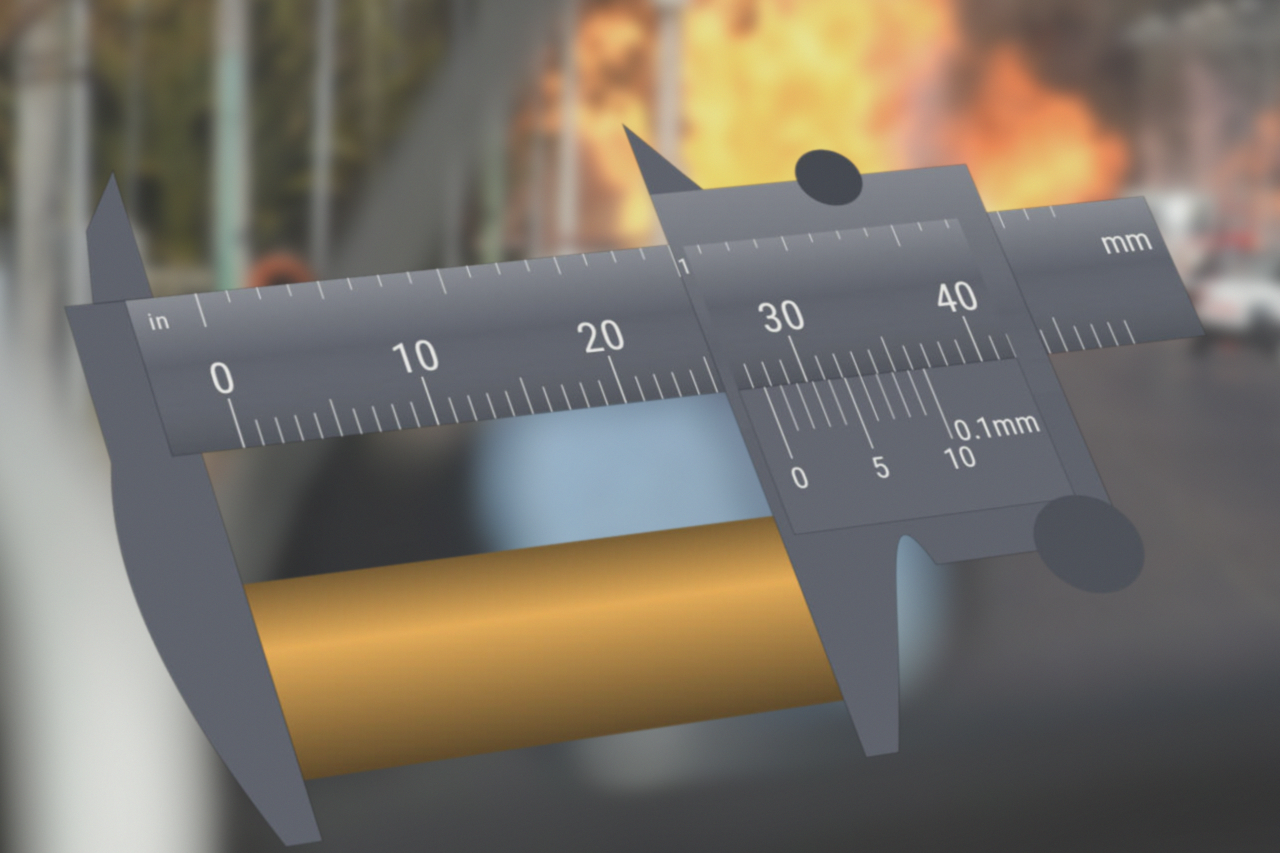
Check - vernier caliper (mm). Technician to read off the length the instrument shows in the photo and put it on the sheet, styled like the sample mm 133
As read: mm 27.6
